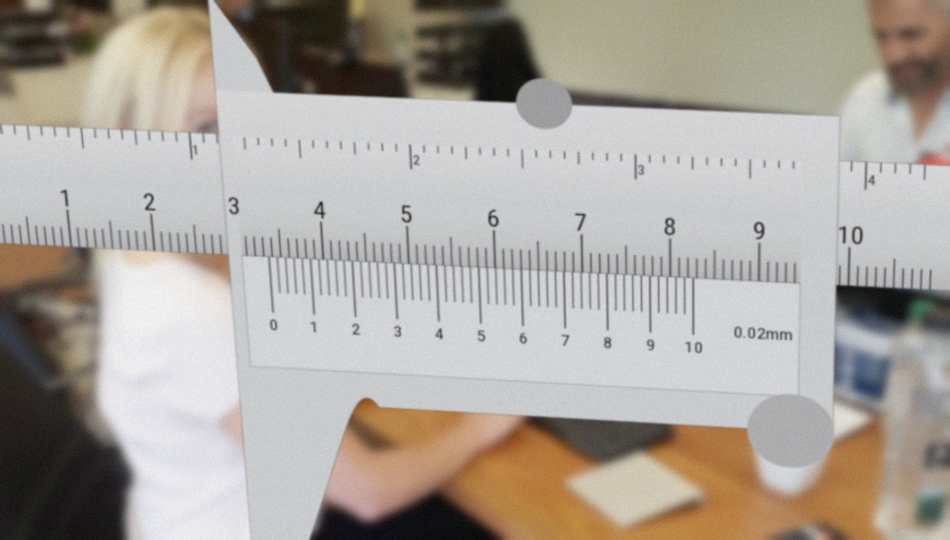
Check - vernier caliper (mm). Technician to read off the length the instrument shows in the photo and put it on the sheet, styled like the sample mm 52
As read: mm 33.6
